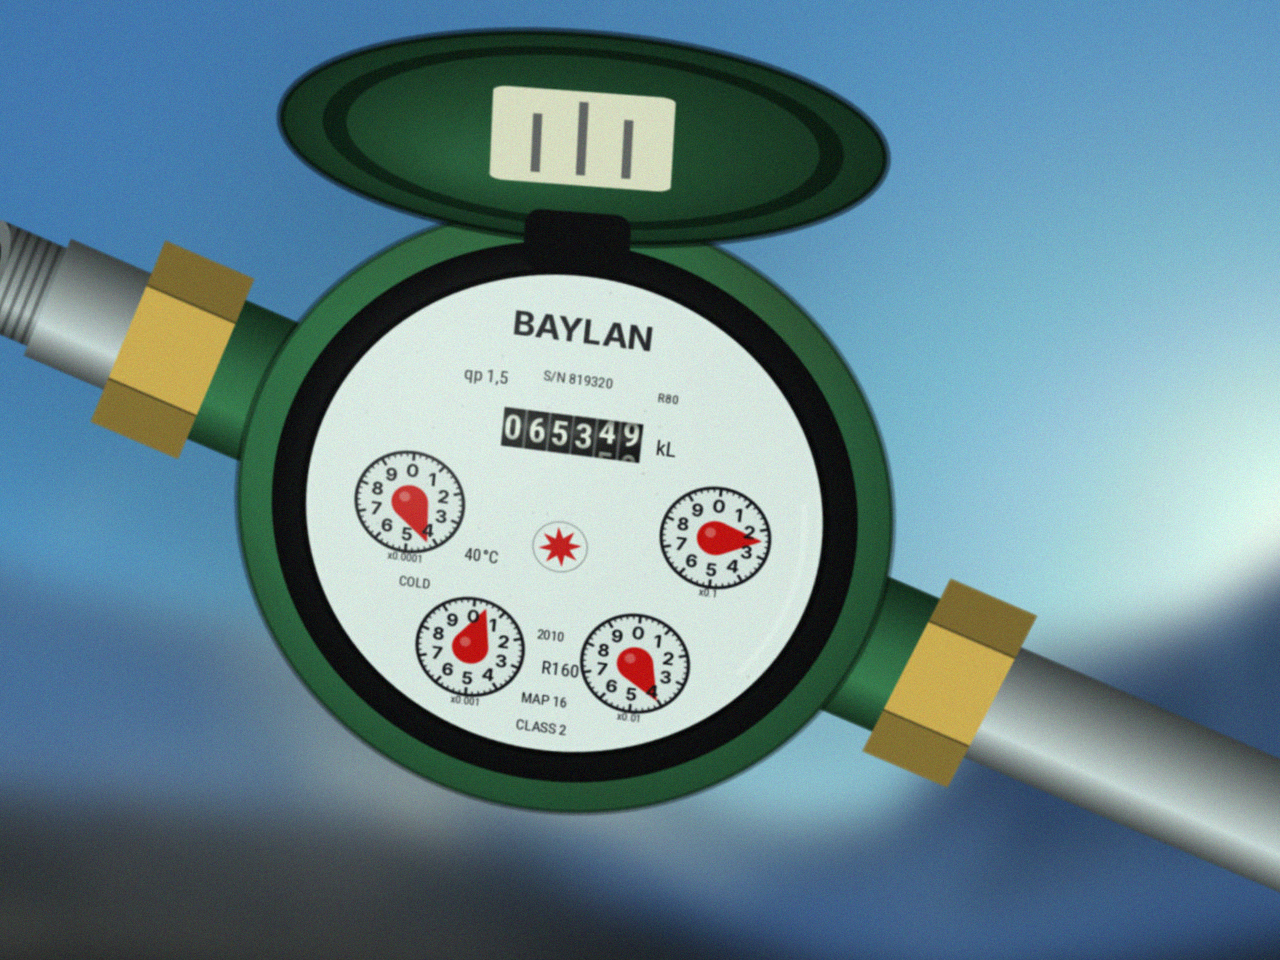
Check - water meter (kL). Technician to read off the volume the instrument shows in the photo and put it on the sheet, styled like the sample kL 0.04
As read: kL 65349.2404
